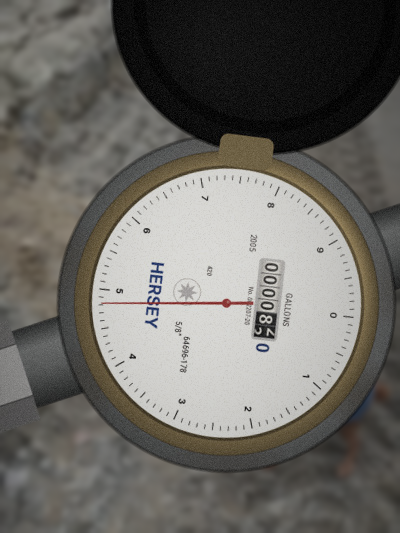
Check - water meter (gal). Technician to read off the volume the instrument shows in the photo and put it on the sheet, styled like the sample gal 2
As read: gal 824.8
